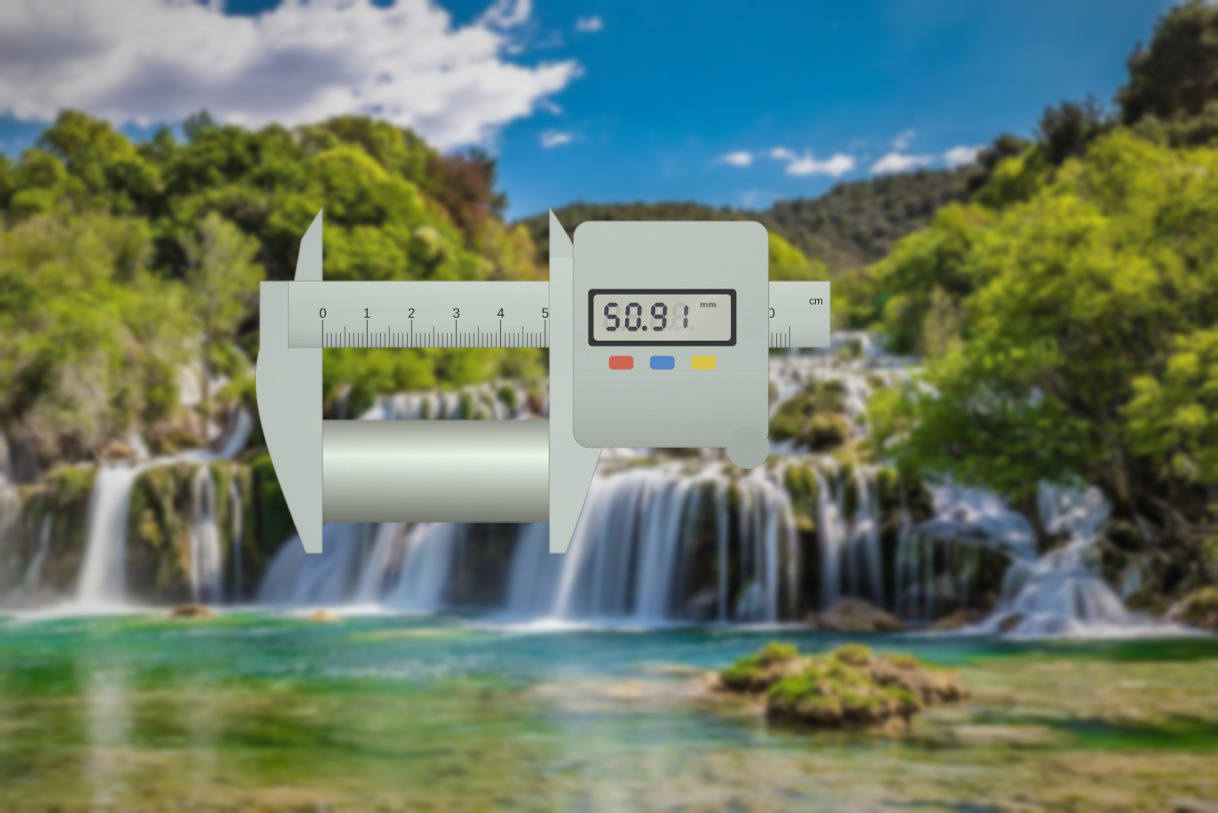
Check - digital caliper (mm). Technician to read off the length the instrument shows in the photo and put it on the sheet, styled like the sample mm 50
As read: mm 50.91
